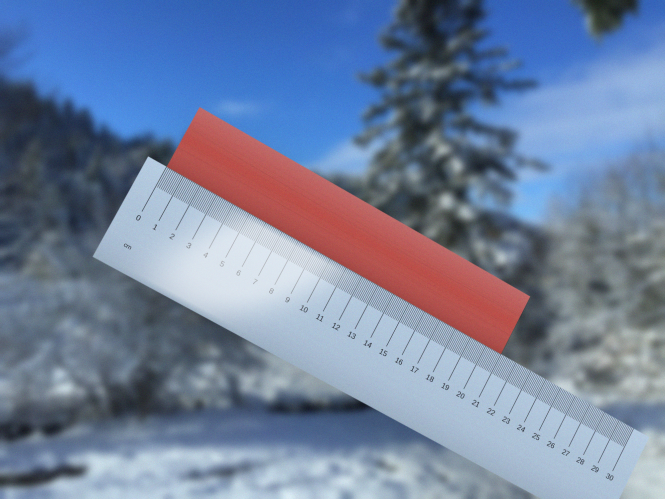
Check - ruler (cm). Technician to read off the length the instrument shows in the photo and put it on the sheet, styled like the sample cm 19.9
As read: cm 21
